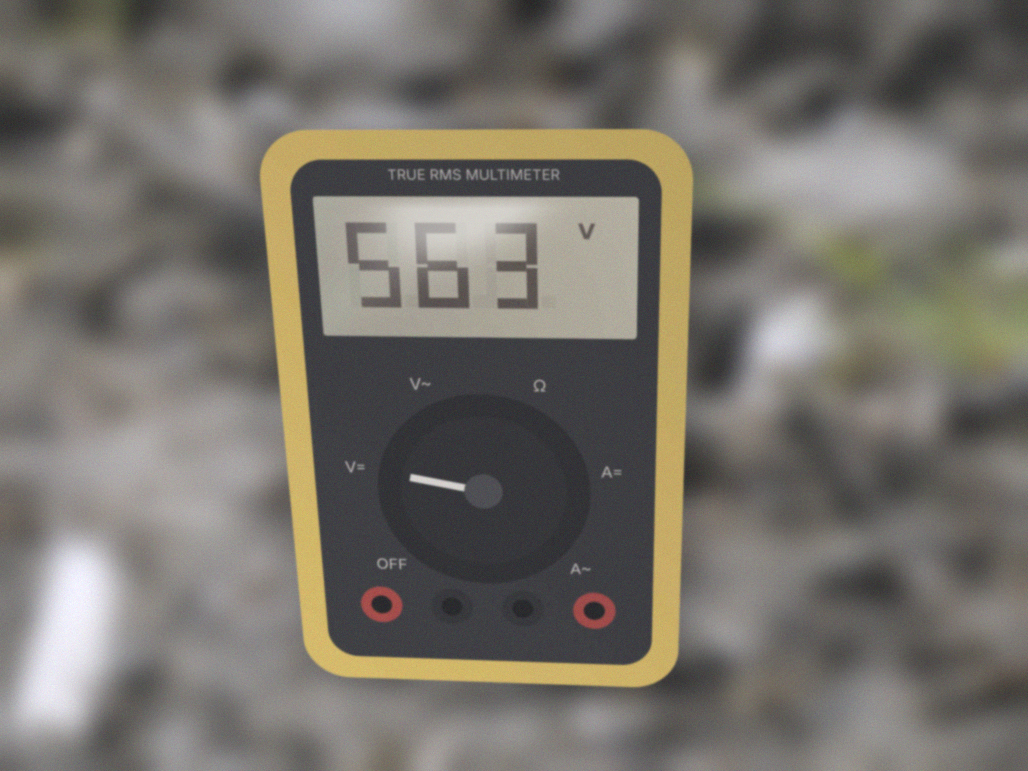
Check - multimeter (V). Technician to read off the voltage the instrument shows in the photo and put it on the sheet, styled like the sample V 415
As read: V 563
